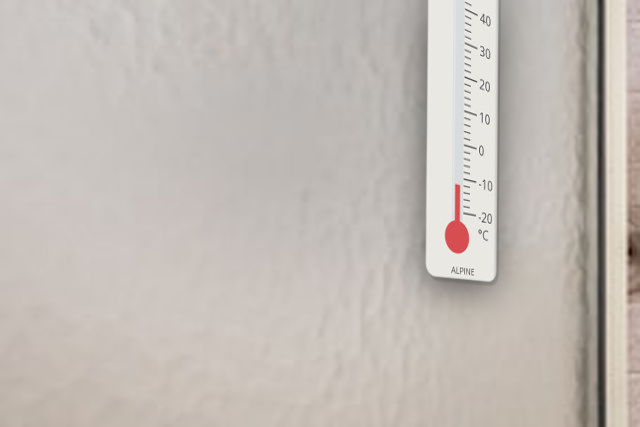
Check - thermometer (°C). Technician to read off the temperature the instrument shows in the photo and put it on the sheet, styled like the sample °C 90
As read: °C -12
